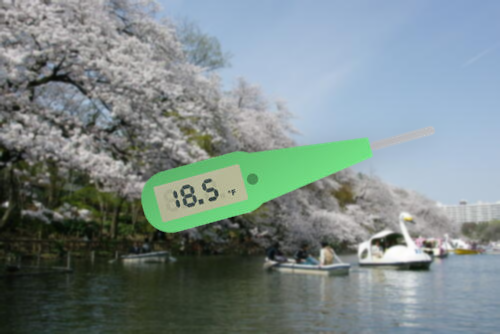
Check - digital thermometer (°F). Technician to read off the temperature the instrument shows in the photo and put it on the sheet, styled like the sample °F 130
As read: °F 18.5
